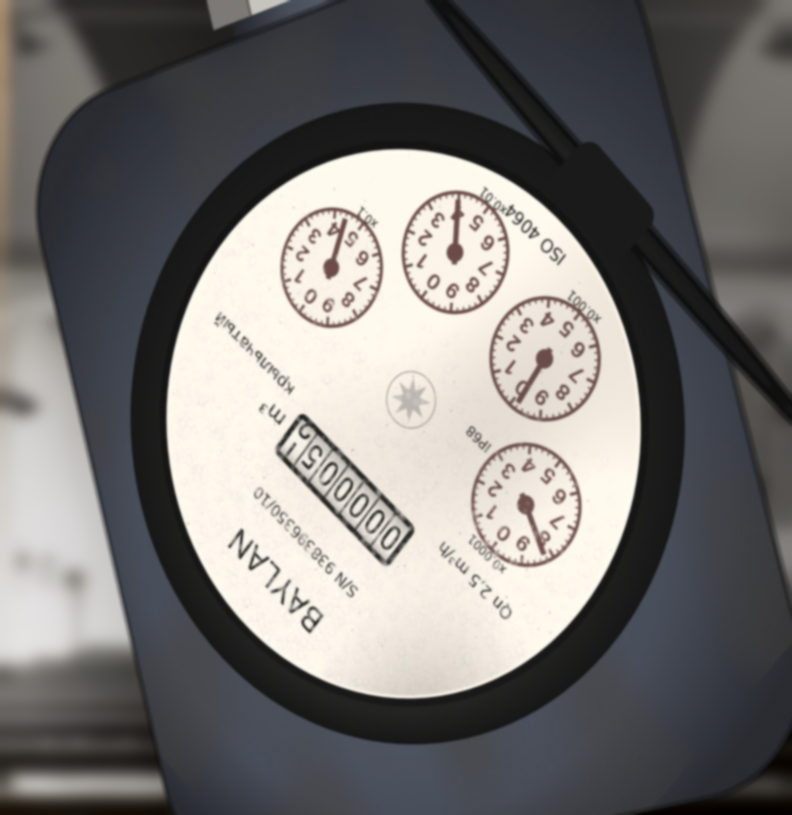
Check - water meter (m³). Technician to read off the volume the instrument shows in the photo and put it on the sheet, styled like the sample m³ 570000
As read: m³ 51.4398
